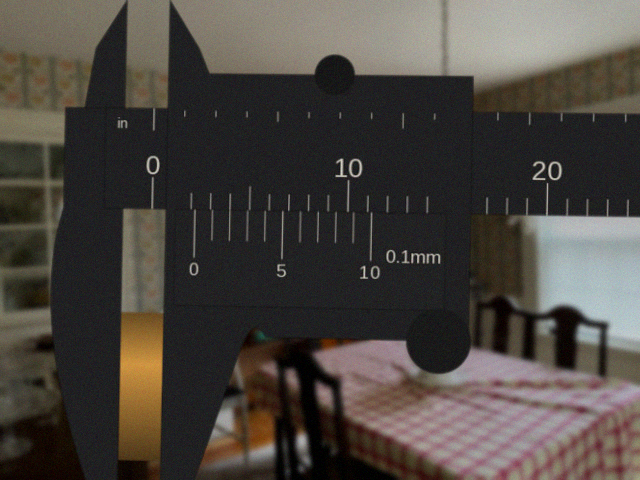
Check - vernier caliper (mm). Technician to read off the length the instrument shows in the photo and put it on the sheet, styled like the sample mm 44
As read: mm 2.2
